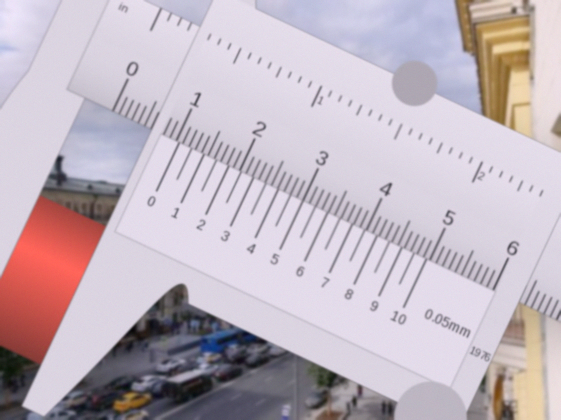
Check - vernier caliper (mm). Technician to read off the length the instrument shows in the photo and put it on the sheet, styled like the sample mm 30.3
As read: mm 10.5
